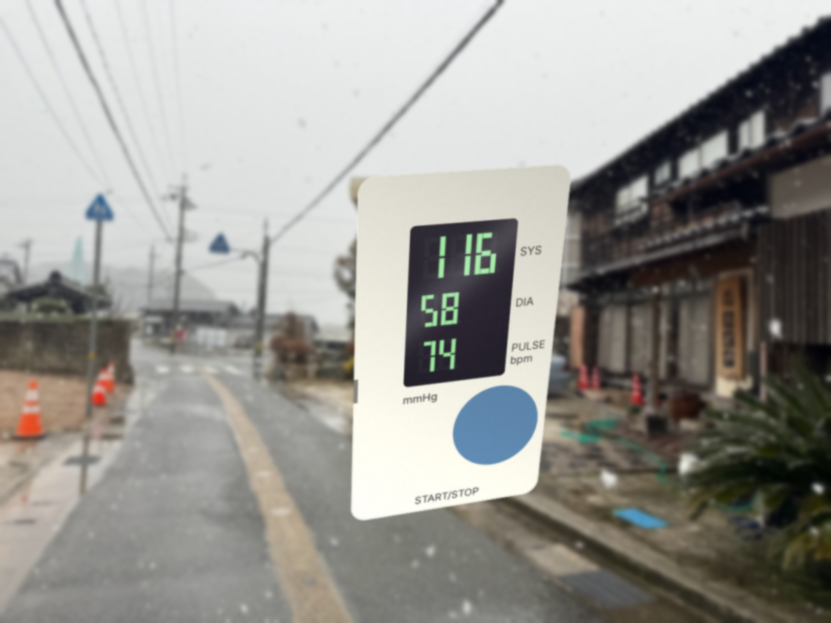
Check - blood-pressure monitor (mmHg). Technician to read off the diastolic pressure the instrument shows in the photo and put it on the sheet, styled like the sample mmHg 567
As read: mmHg 58
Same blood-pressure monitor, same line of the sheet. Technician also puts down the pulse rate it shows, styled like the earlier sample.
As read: bpm 74
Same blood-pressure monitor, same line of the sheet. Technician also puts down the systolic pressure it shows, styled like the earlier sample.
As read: mmHg 116
